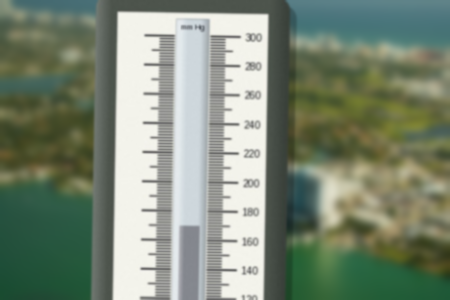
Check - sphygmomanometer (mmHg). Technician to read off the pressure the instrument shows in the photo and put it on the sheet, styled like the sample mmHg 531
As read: mmHg 170
